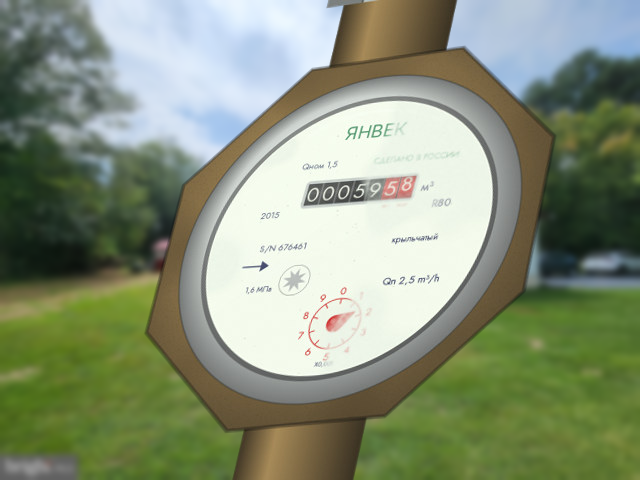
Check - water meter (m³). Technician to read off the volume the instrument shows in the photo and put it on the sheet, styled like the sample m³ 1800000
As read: m³ 59.581
